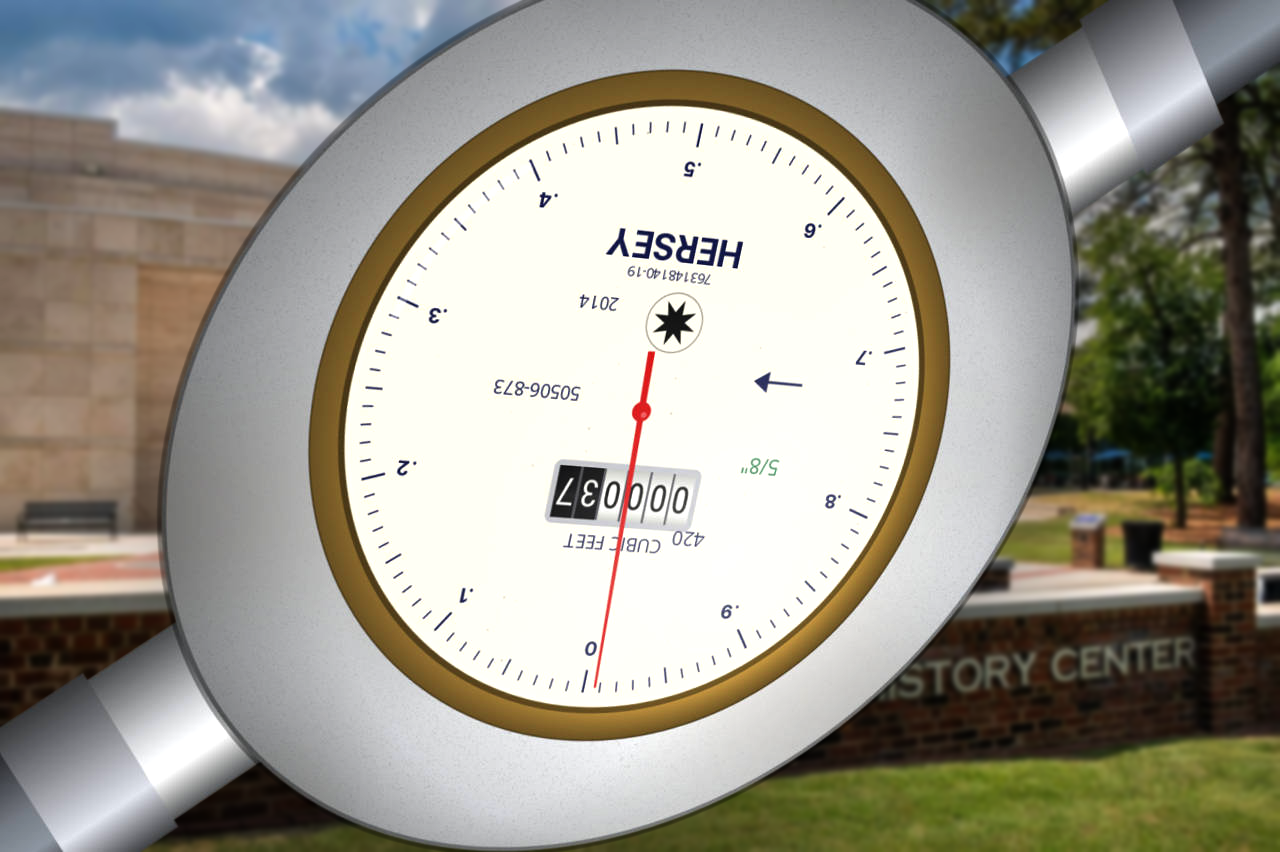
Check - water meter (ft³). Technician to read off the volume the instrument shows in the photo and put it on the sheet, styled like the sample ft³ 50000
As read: ft³ 36.99
